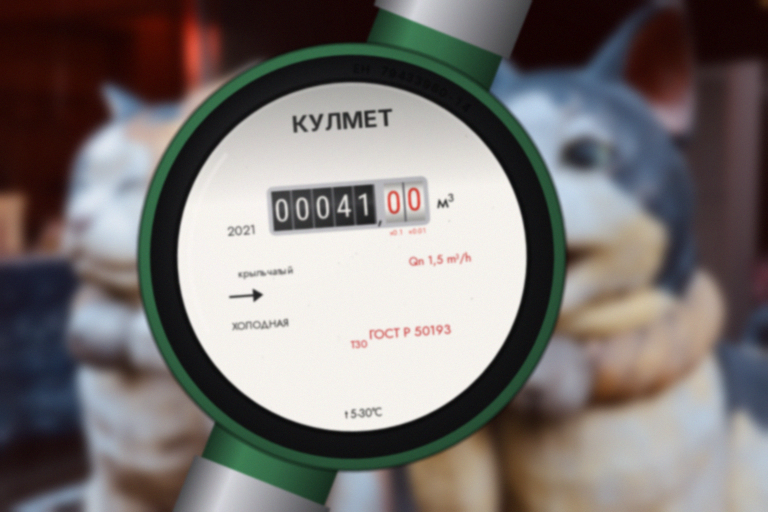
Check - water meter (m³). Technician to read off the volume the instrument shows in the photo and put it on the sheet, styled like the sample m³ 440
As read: m³ 41.00
